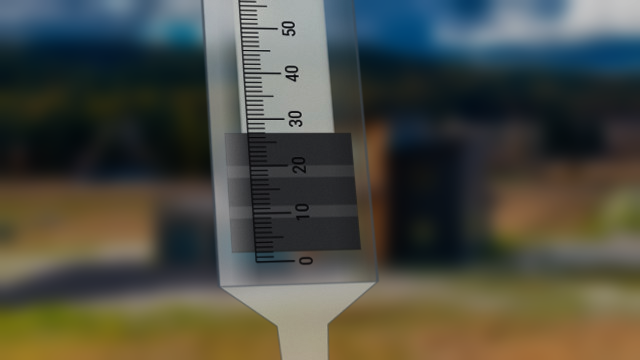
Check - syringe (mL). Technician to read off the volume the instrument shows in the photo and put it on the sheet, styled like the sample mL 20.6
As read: mL 2
